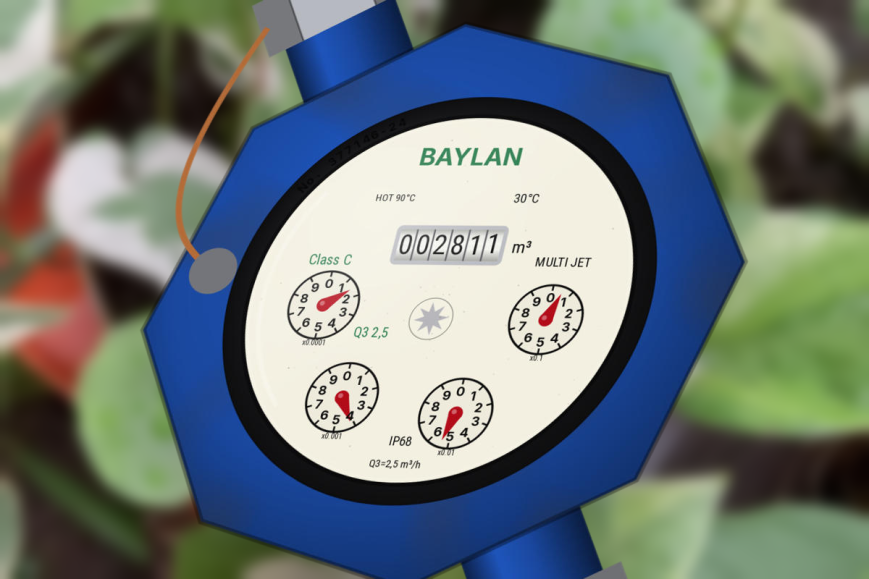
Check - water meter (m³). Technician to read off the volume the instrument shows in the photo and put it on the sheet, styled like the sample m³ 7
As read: m³ 2811.0541
